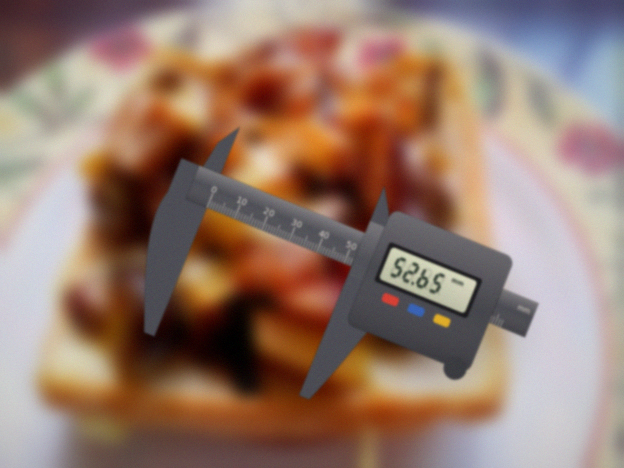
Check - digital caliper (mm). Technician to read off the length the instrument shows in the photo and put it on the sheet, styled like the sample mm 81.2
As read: mm 52.65
